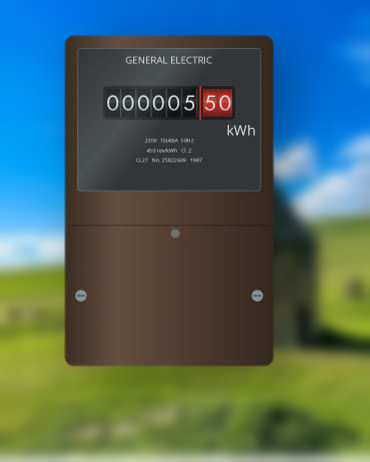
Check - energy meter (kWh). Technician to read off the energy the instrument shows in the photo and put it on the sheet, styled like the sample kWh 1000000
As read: kWh 5.50
